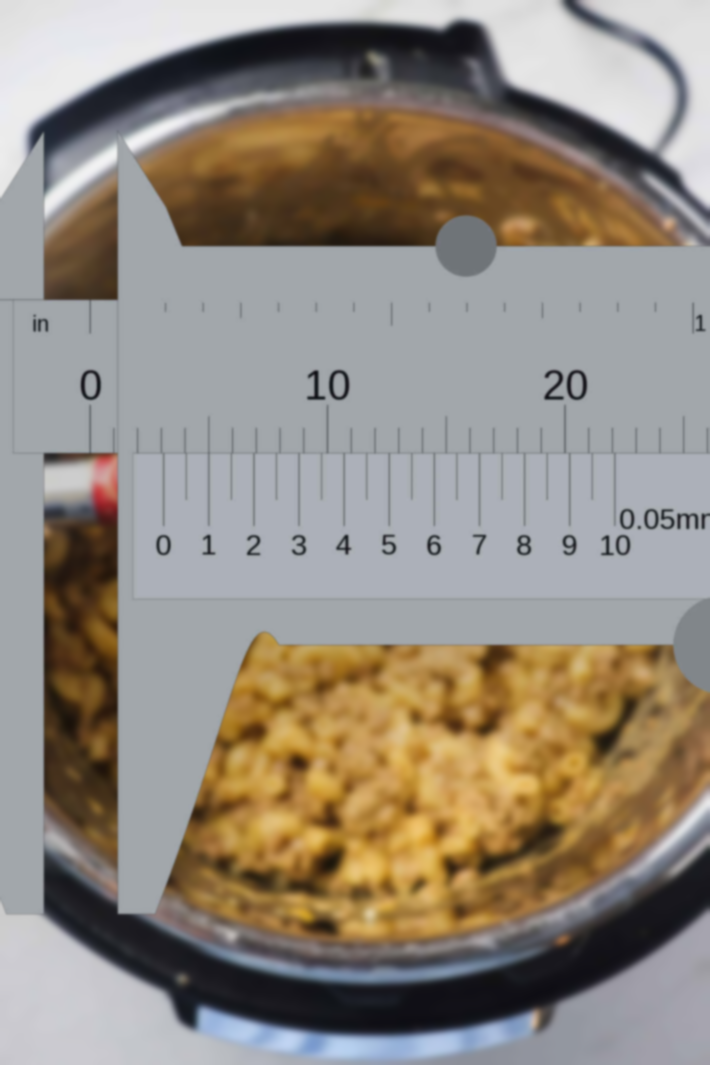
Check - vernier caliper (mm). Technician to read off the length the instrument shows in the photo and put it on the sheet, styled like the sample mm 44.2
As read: mm 3.1
